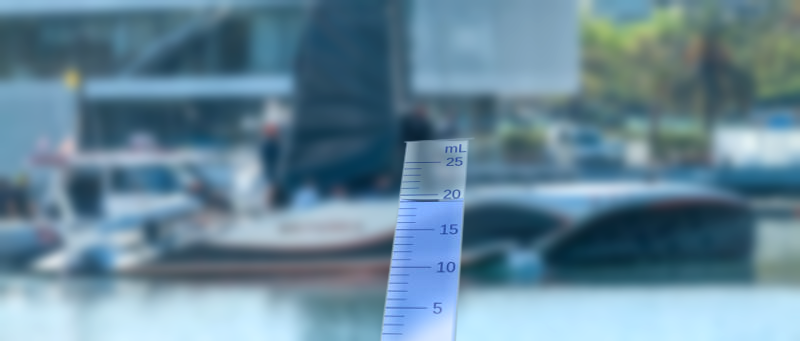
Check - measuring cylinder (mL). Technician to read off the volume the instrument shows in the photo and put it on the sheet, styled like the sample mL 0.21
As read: mL 19
